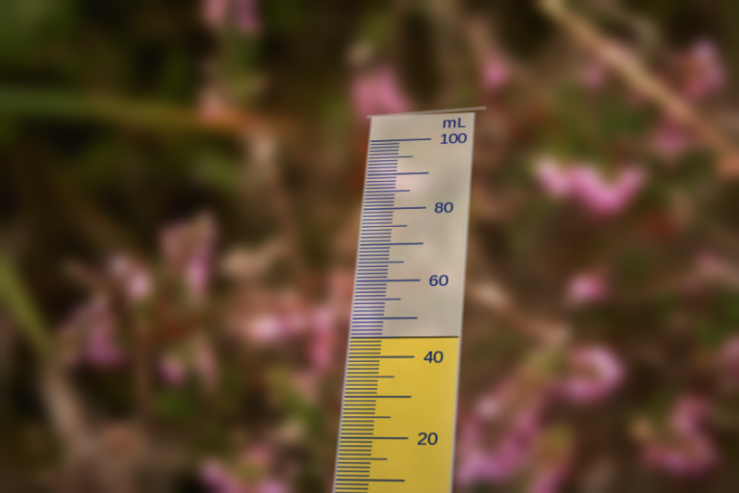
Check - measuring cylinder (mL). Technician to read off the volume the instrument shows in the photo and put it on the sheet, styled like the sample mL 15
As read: mL 45
